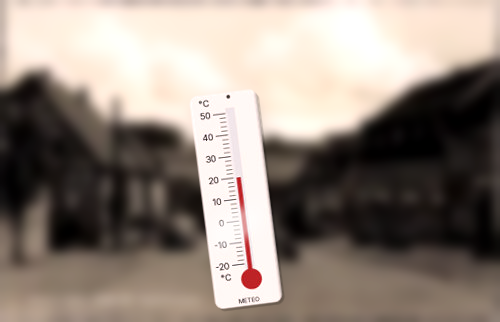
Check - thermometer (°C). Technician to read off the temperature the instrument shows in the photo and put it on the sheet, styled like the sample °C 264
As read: °C 20
